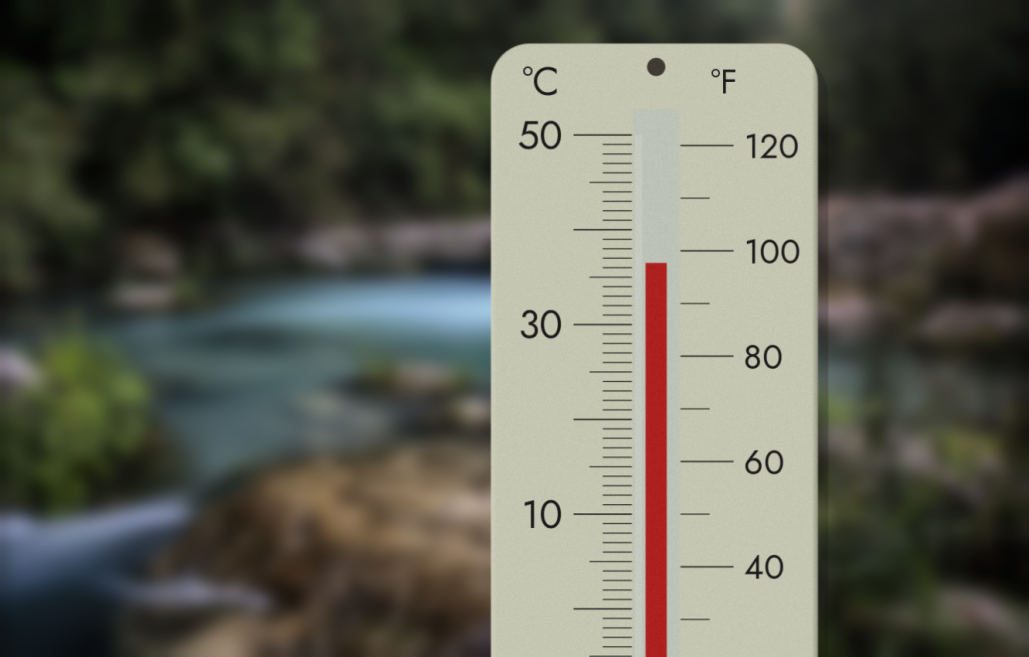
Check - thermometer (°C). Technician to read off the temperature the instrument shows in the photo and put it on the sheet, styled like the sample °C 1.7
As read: °C 36.5
